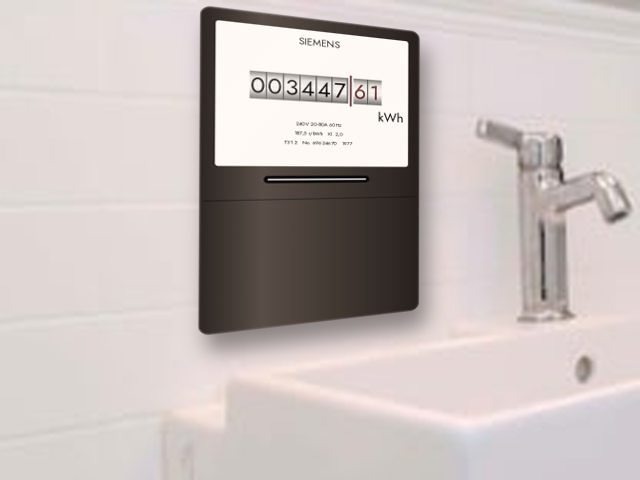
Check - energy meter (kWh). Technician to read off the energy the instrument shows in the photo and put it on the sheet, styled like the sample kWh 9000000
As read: kWh 3447.61
